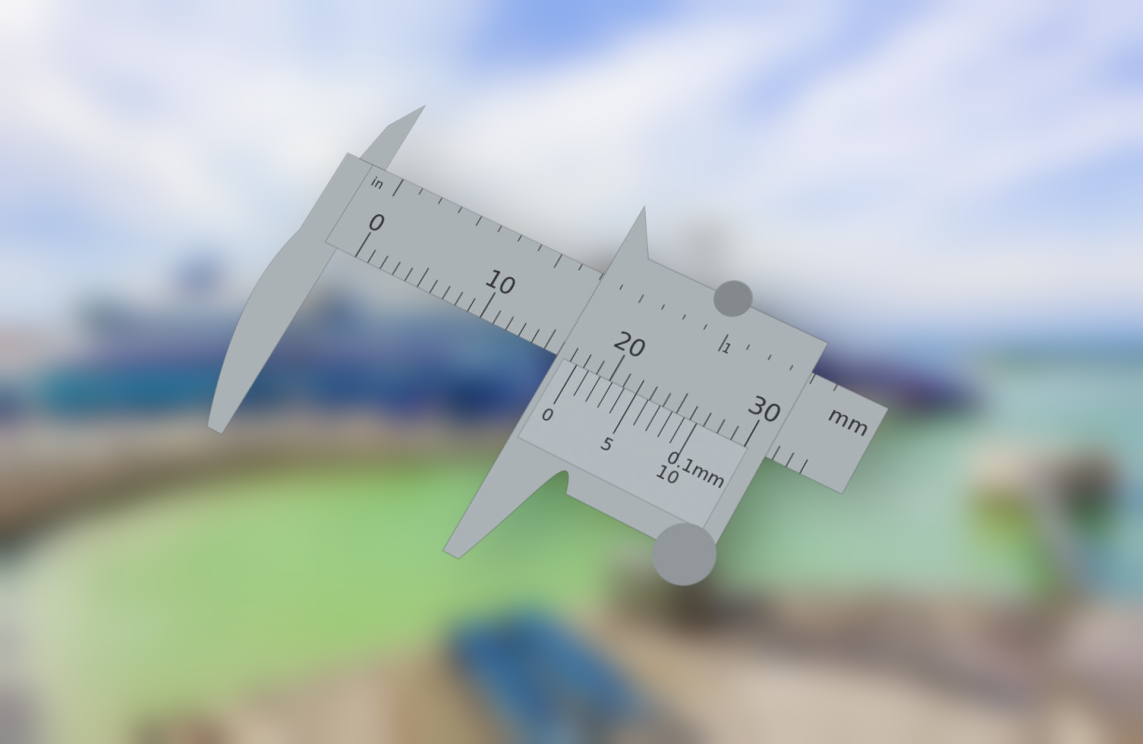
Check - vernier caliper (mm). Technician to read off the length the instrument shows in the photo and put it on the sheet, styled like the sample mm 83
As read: mm 17.5
